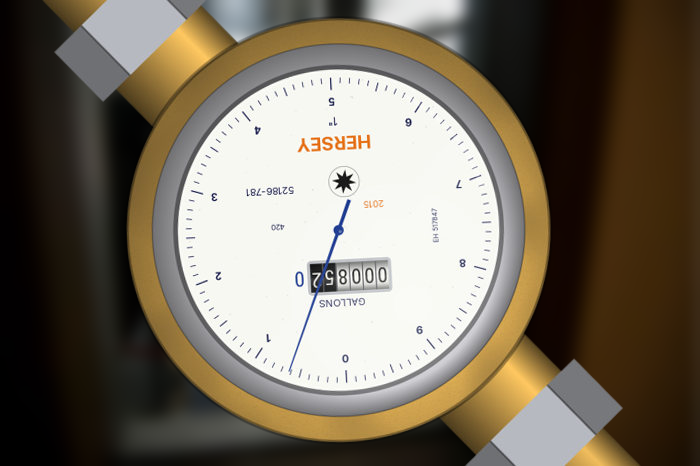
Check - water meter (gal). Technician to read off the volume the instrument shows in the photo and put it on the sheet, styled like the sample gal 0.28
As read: gal 8520.6
